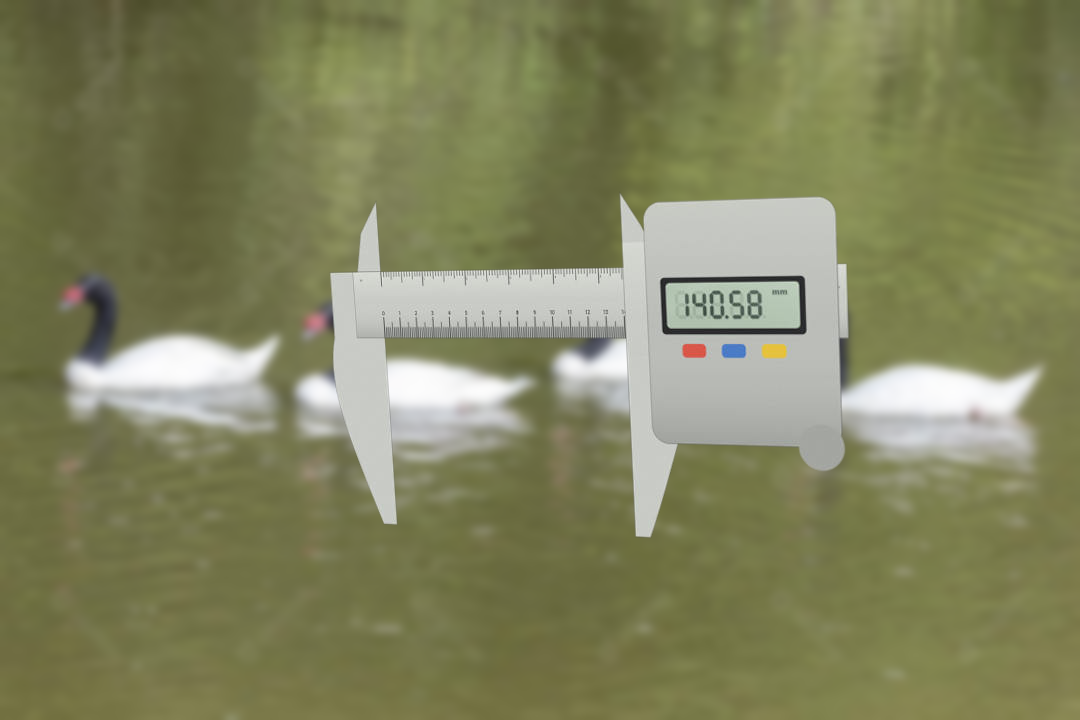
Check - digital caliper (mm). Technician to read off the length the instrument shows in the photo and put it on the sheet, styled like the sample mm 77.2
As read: mm 140.58
